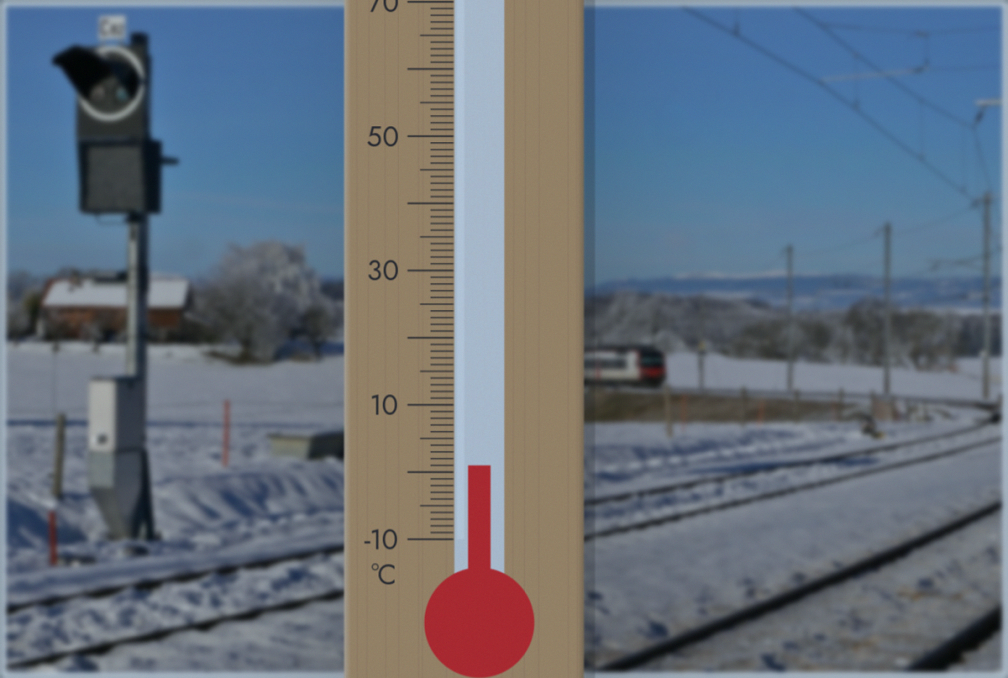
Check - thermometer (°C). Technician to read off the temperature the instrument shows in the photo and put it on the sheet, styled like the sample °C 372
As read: °C 1
